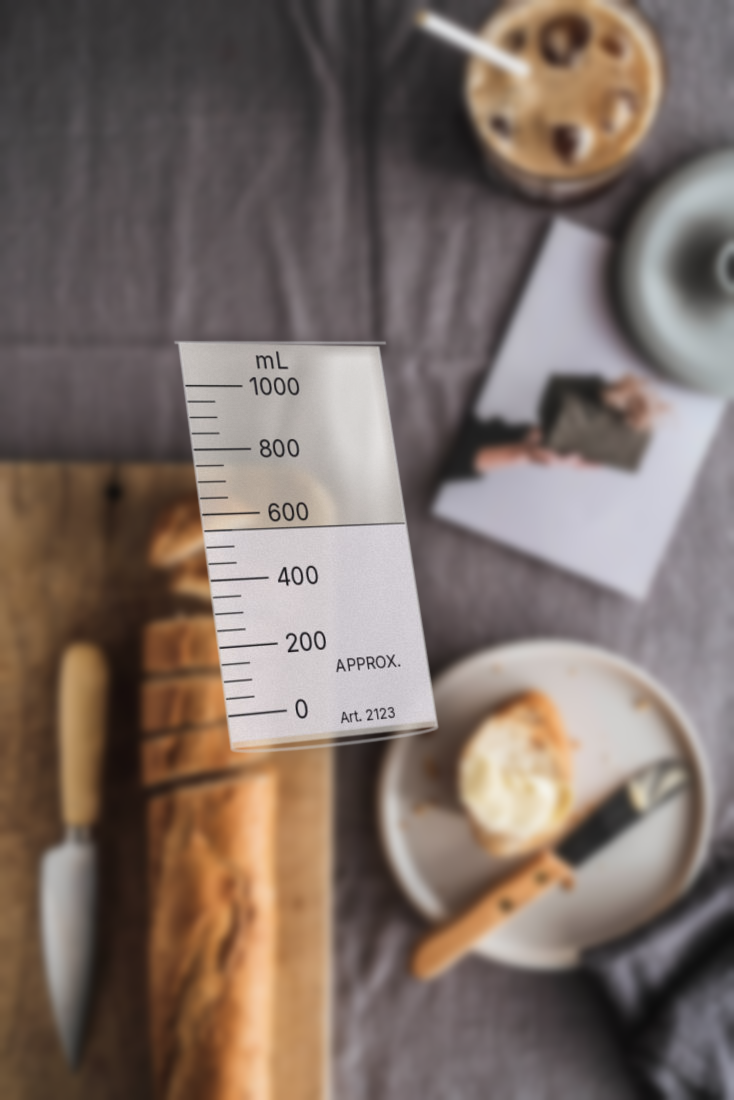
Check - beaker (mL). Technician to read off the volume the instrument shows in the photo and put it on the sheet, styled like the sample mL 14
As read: mL 550
